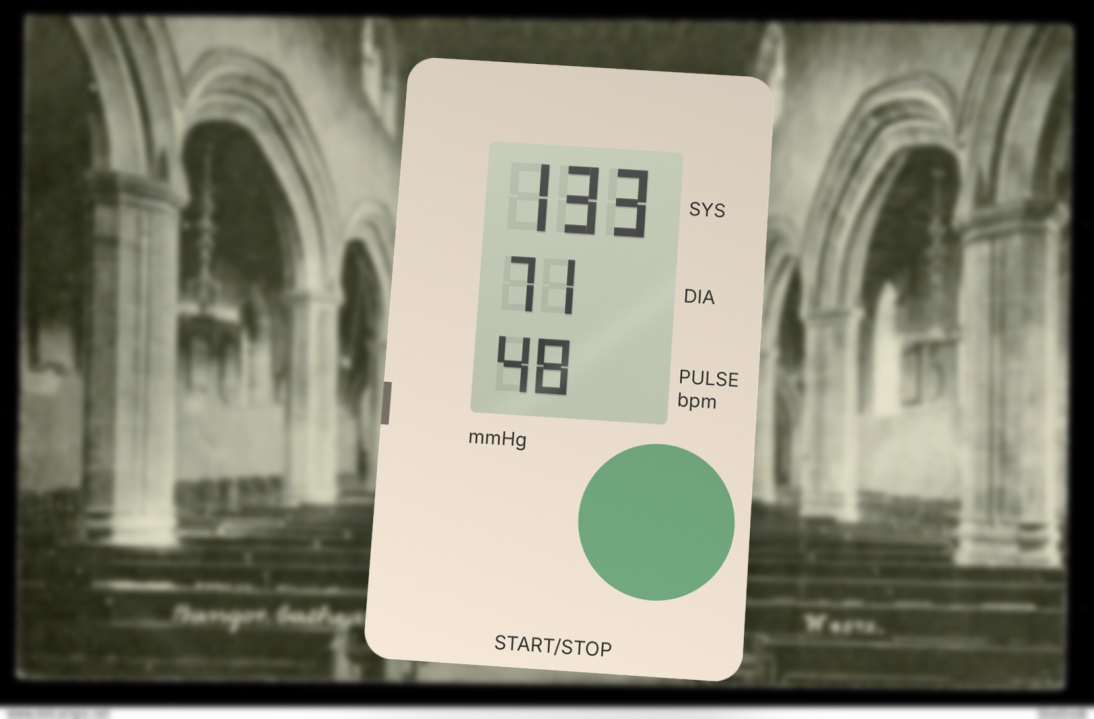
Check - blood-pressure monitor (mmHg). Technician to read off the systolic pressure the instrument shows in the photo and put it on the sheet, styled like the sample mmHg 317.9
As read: mmHg 133
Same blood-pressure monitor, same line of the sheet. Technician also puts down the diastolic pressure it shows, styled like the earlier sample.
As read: mmHg 71
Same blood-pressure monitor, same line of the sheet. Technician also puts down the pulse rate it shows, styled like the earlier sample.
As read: bpm 48
